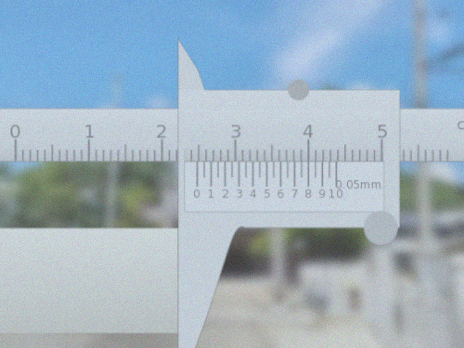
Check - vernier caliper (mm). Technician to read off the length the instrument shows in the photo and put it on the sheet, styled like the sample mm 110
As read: mm 24.8
